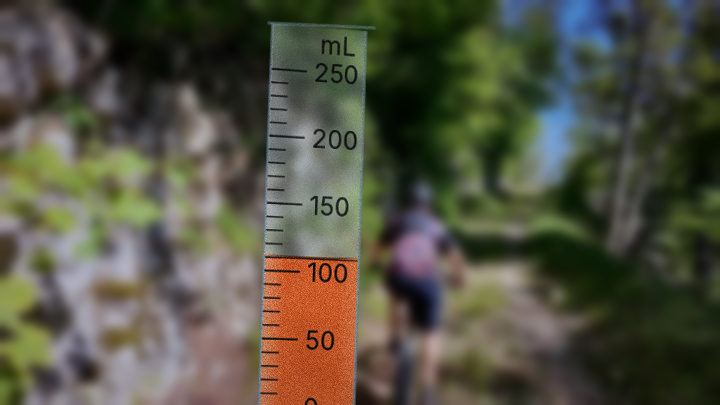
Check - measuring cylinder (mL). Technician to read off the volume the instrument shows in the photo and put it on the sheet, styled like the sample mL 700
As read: mL 110
